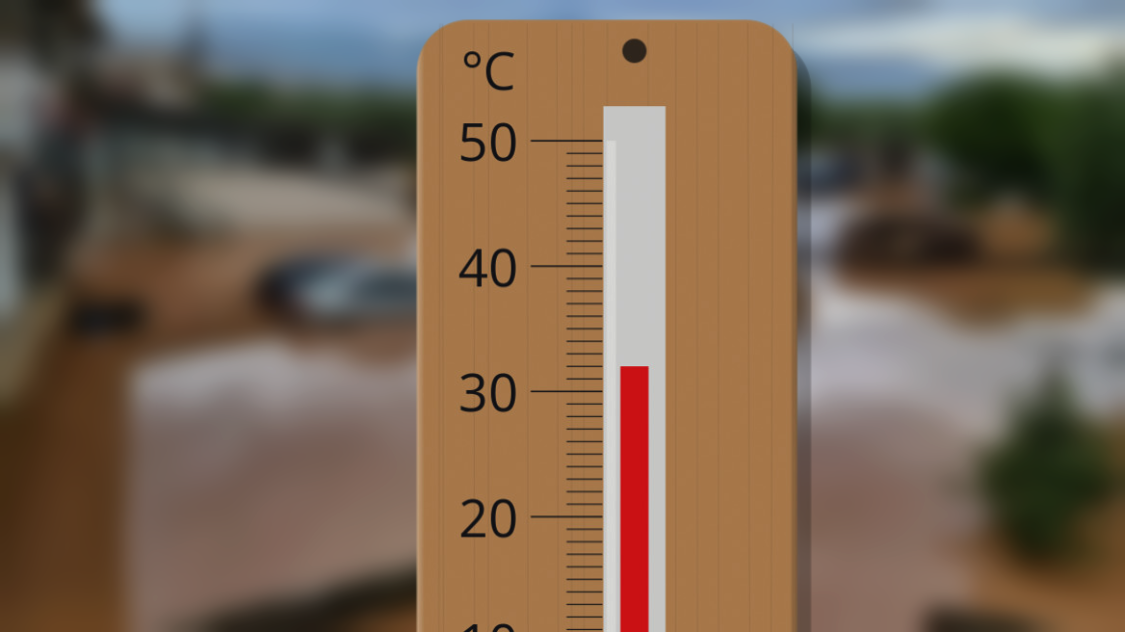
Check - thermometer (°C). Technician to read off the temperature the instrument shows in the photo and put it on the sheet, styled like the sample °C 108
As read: °C 32
